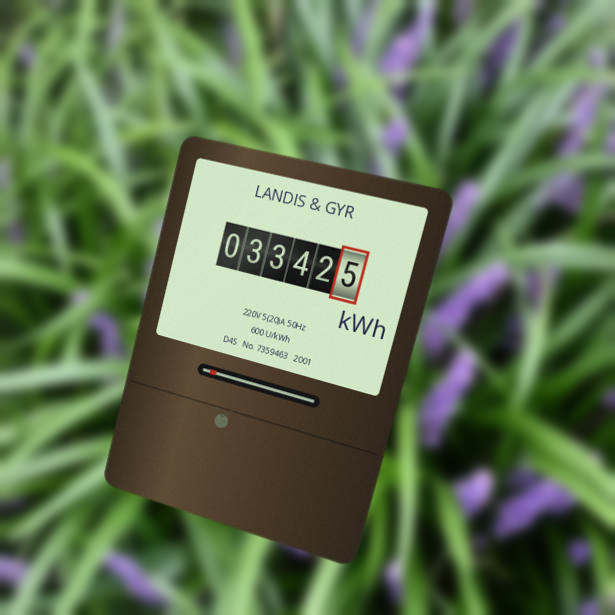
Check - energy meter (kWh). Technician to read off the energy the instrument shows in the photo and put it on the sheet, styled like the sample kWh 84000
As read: kWh 3342.5
